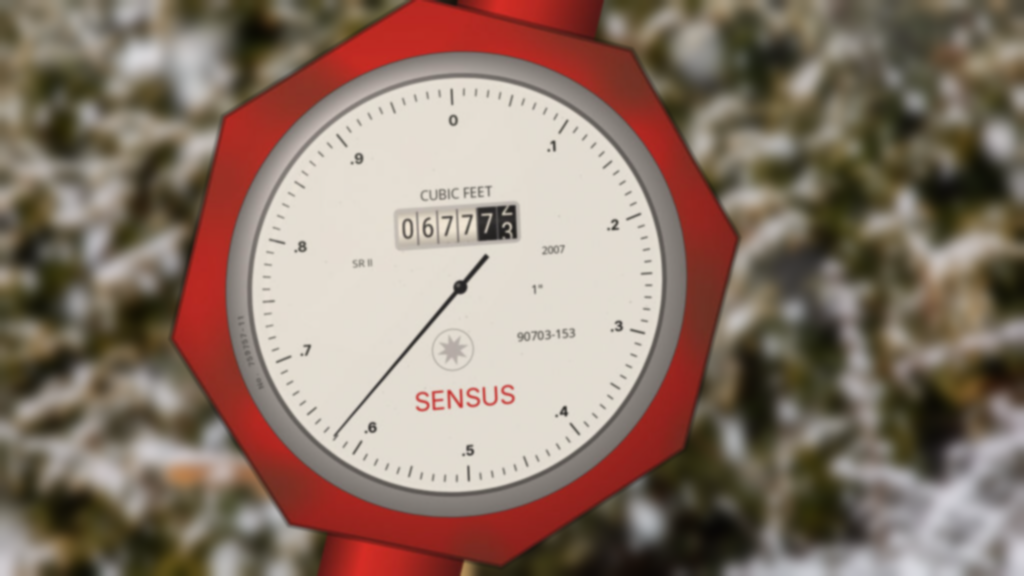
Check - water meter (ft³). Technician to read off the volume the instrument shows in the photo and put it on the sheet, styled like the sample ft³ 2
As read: ft³ 67772.62
